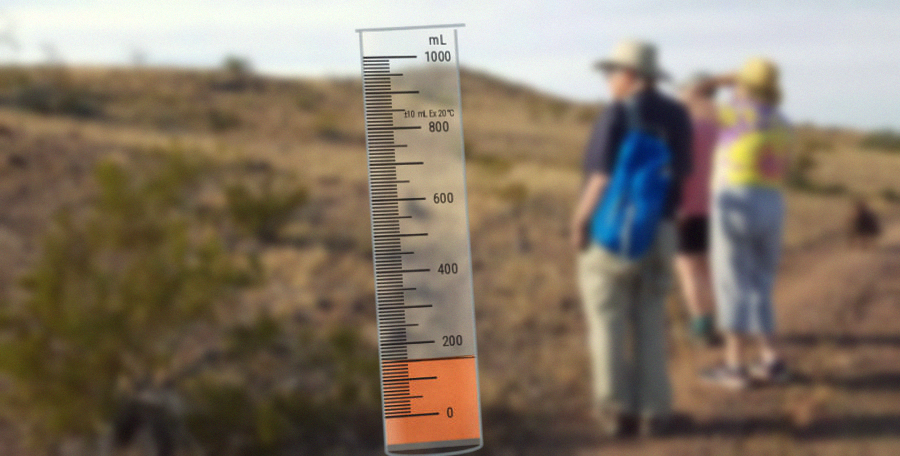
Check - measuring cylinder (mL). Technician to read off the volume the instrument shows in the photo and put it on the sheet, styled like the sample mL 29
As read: mL 150
